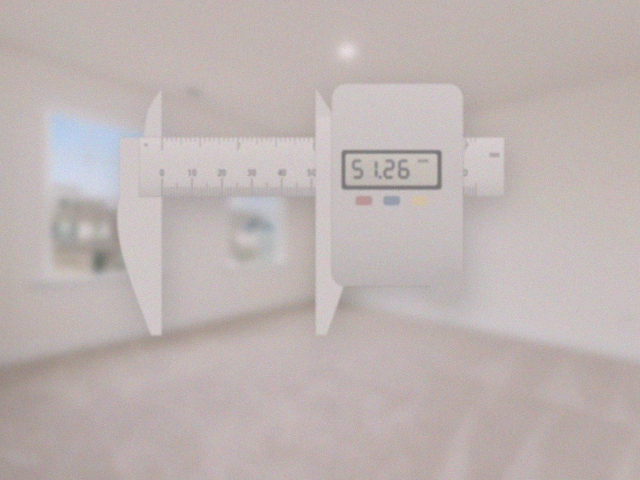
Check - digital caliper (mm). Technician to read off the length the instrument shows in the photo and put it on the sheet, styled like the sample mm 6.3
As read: mm 51.26
